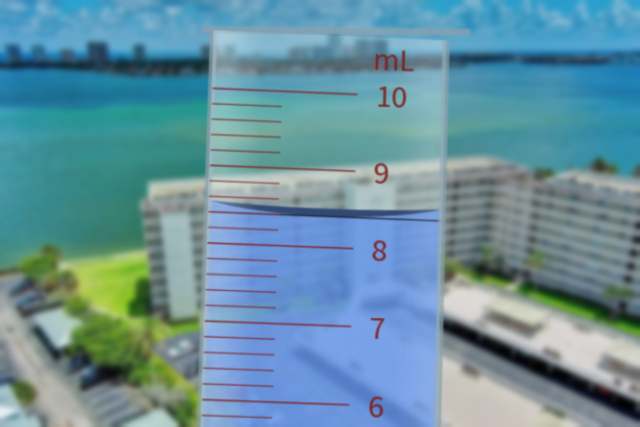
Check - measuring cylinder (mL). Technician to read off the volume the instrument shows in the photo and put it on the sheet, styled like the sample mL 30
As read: mL 8.4
